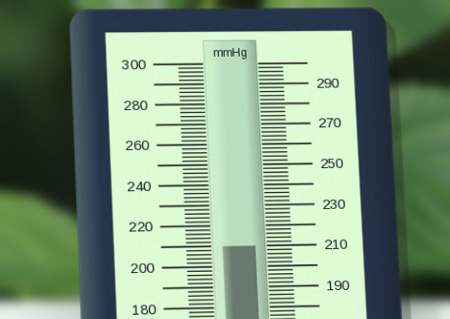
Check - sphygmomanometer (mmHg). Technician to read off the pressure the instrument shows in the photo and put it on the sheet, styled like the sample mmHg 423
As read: mmHg 210
